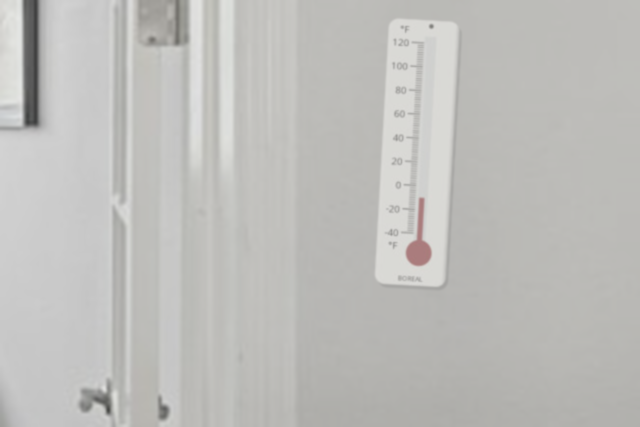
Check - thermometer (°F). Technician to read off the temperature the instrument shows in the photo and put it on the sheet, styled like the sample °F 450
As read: °F -10
